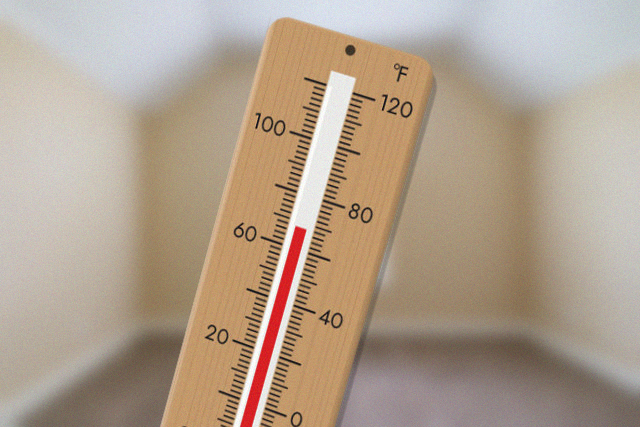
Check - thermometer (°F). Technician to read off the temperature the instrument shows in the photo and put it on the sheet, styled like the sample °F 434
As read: °F 68
